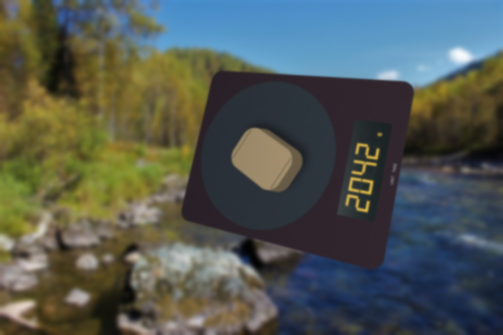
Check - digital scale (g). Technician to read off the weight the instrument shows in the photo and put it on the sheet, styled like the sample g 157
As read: g 2042
